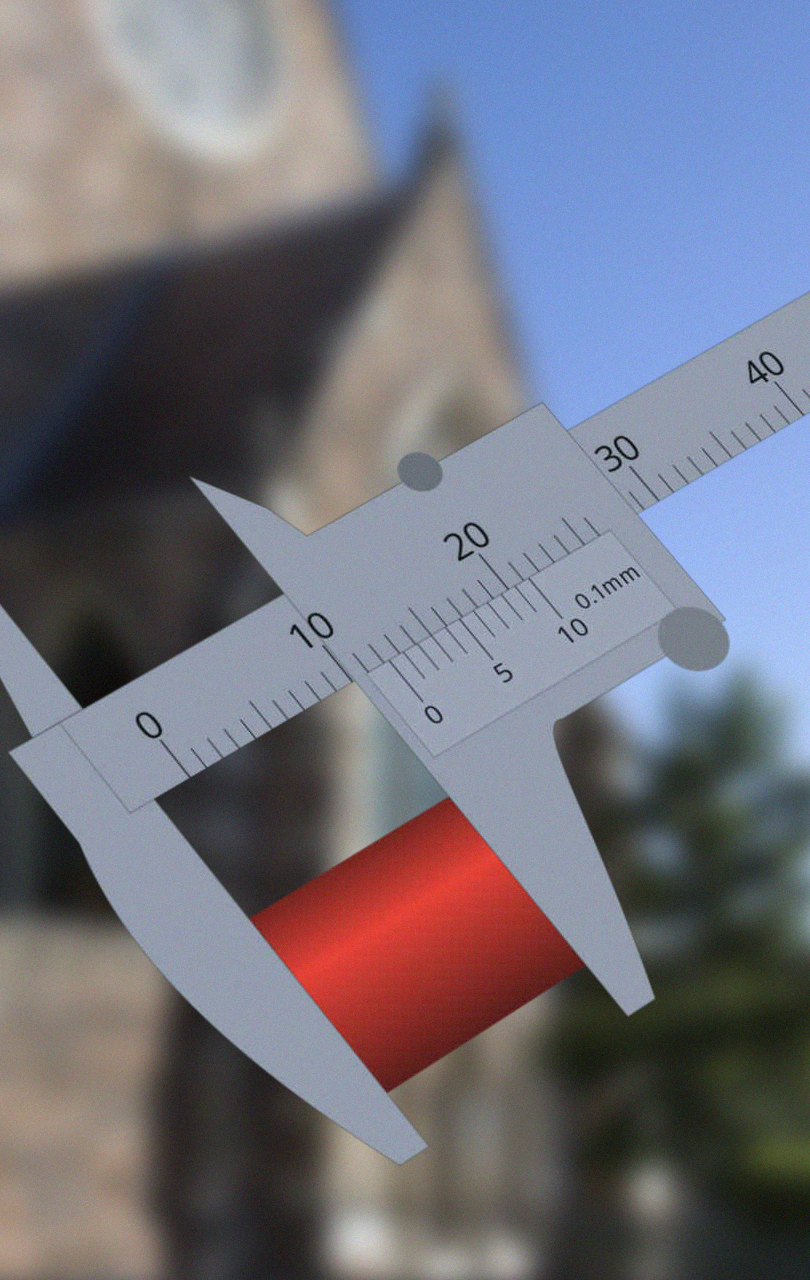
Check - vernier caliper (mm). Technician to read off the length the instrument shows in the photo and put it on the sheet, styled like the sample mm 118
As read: mm 12.3
